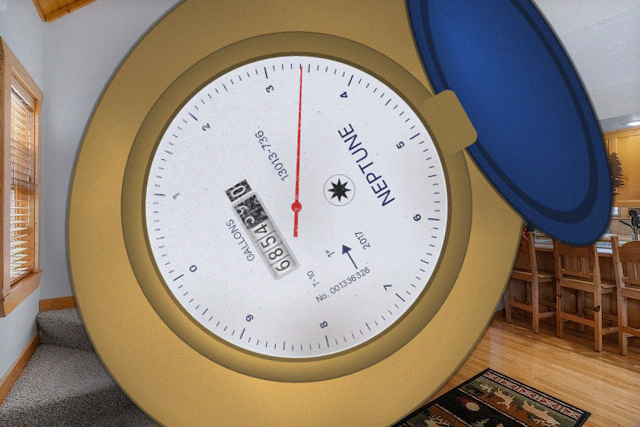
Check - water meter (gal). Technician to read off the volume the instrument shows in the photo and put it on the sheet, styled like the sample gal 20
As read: gal 6854593.4
